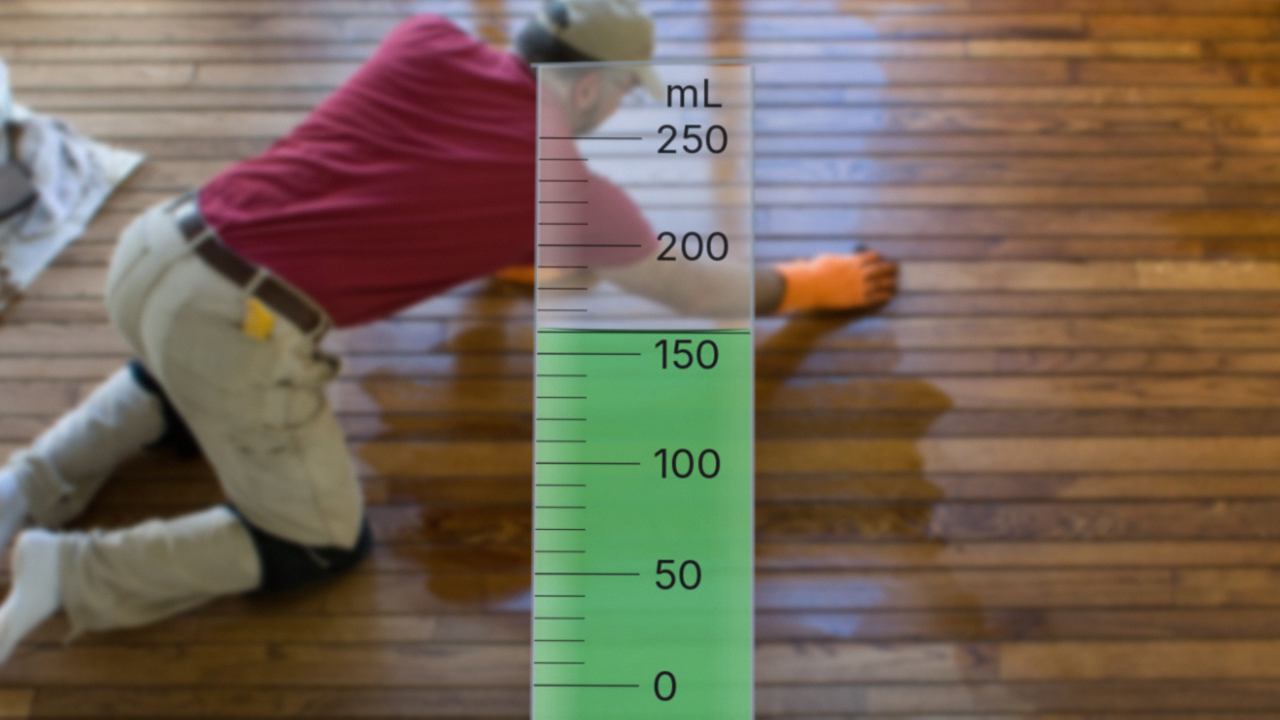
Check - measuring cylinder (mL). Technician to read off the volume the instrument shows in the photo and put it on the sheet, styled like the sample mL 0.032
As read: mL 160
